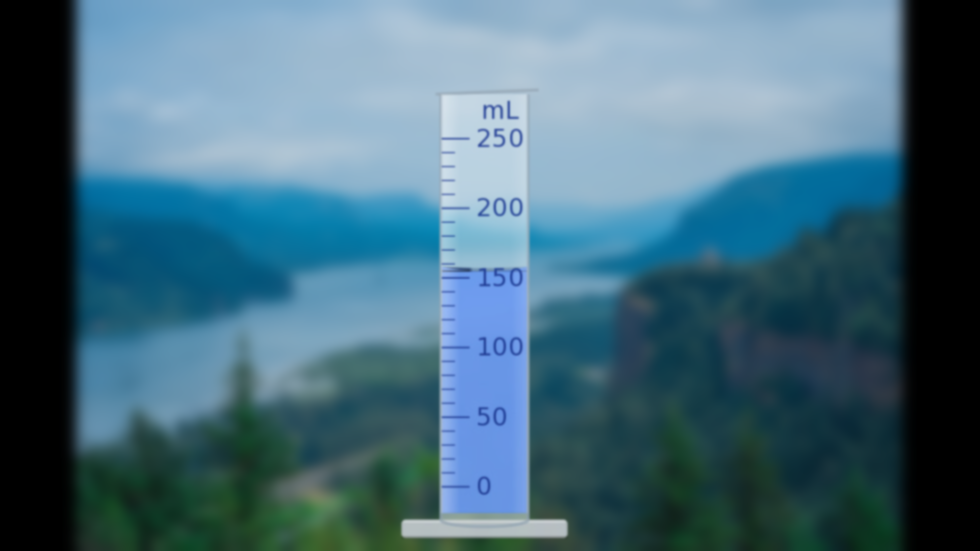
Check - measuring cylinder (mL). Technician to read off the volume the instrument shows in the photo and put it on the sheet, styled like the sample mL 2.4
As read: mL 155
